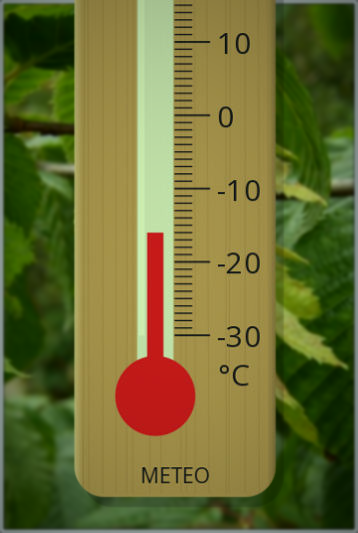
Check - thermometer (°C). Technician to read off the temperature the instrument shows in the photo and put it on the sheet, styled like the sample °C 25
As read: °C -16
